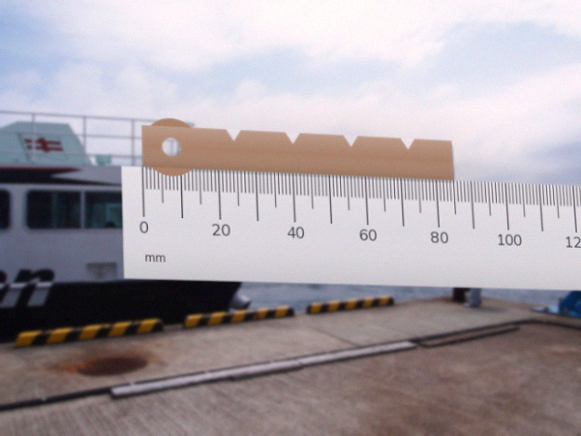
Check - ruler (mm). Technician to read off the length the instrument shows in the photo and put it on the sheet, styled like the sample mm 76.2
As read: mm 85
